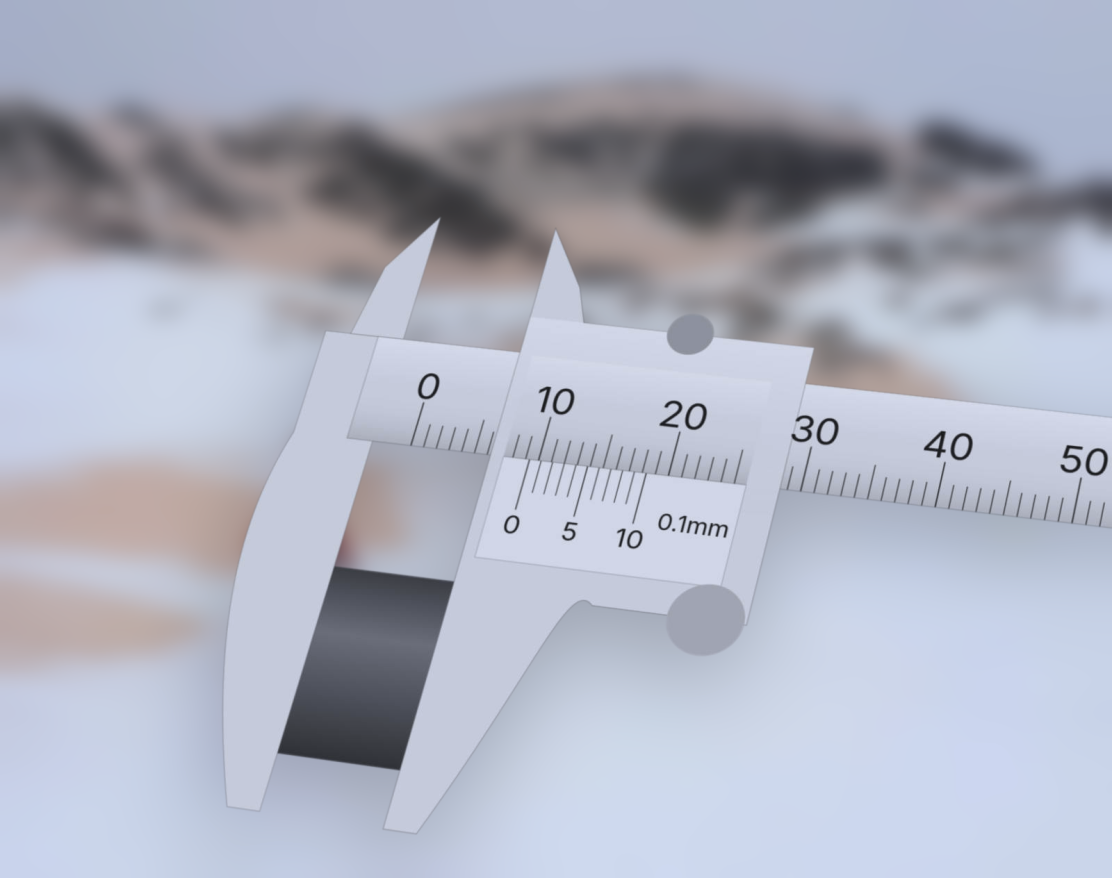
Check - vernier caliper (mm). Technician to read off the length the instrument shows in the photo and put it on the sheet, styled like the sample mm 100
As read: mm 9.3
